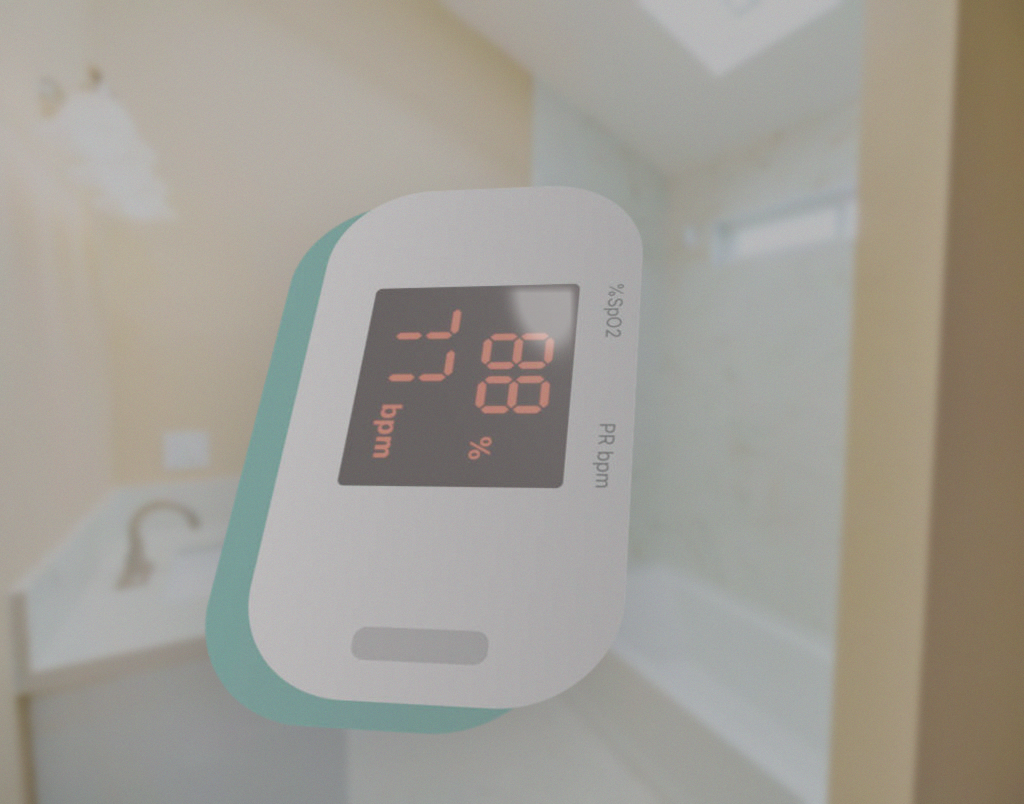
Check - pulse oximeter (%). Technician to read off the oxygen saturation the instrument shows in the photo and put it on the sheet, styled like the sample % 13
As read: % 88
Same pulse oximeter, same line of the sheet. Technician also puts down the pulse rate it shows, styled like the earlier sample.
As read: bpm 77
